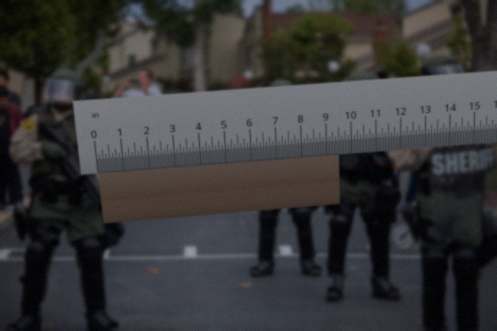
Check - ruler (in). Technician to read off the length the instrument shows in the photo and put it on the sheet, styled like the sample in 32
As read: in 9.5
